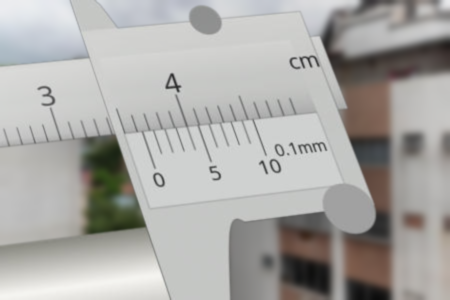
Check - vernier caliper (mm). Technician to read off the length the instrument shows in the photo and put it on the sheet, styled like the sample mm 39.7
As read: mm 36.4
